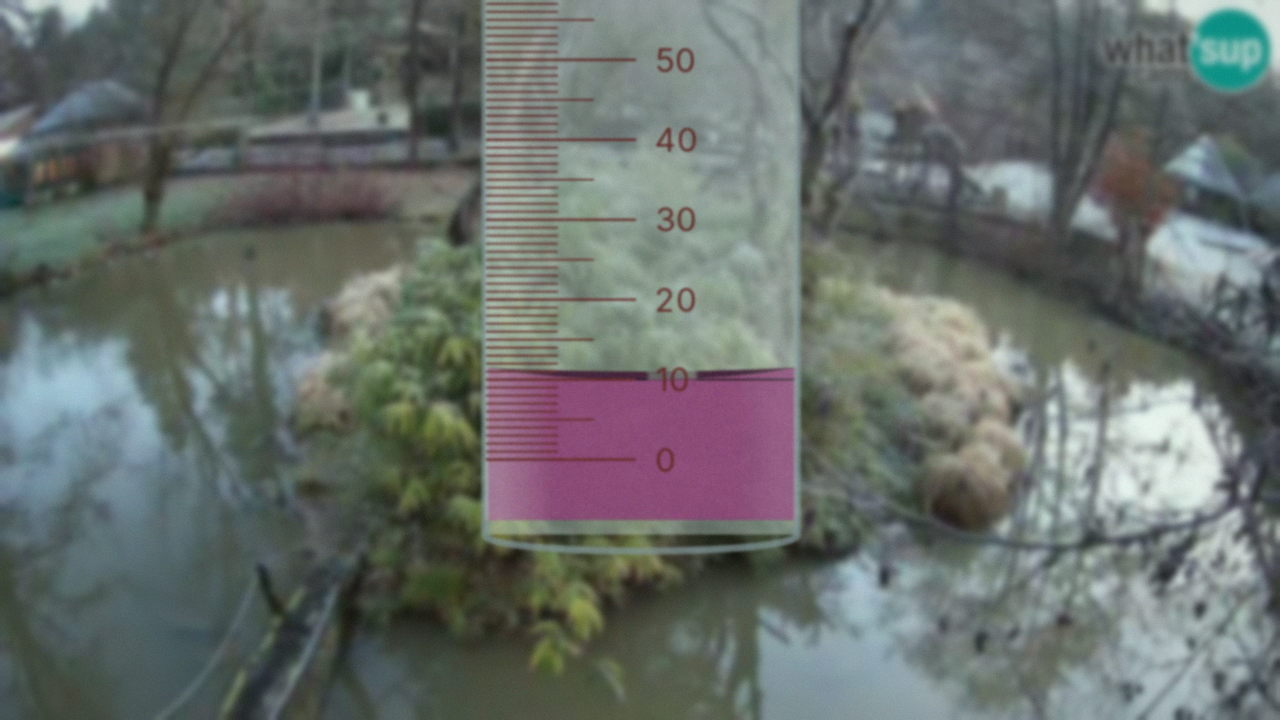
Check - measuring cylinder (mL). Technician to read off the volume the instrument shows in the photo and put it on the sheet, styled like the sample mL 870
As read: mL 10
